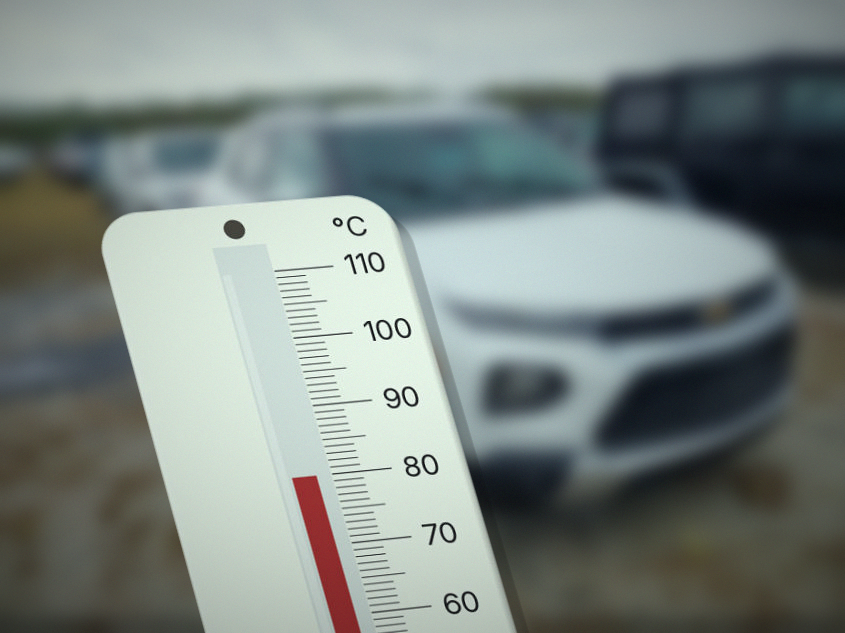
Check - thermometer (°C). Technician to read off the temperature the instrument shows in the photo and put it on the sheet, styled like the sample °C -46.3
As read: °C 80
